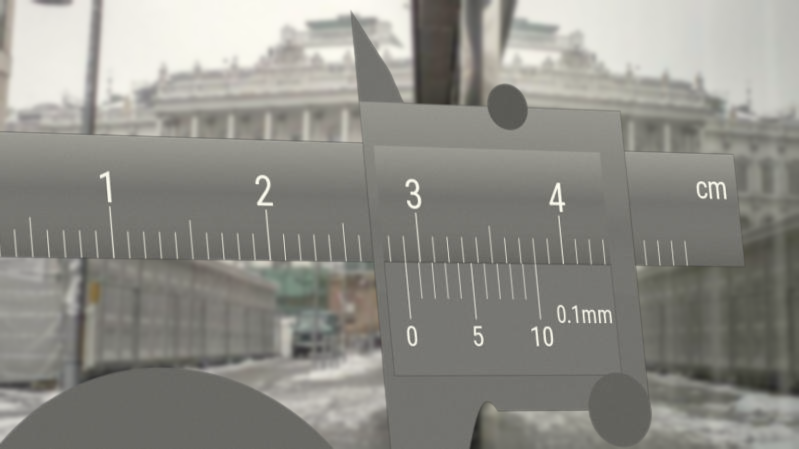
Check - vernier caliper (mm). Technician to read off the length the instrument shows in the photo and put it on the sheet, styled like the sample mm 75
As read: mm 29.0
